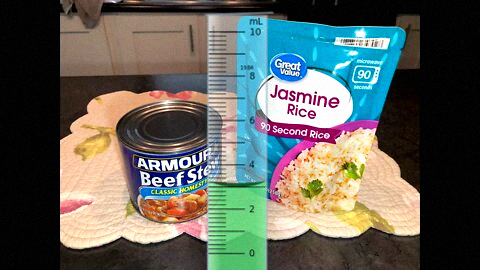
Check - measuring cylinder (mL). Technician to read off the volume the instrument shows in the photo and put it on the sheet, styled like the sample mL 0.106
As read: mL 3
